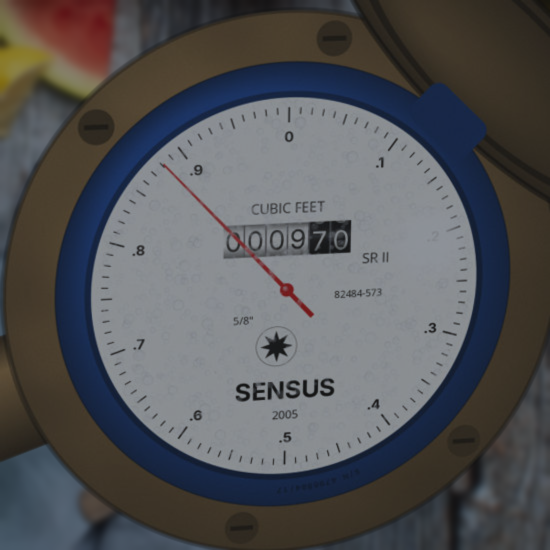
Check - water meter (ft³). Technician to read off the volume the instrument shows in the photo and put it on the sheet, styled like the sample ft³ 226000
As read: ft³ 969.88
